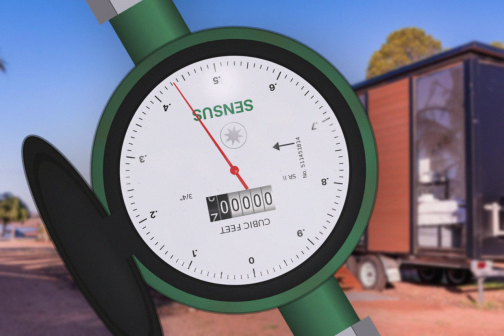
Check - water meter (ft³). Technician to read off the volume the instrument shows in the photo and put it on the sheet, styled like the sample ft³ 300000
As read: ft³ 2.43
